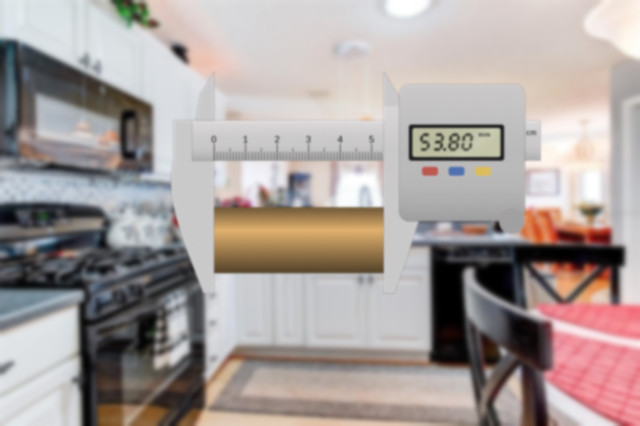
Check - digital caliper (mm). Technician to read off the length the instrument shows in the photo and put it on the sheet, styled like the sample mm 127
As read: mm 53.80
